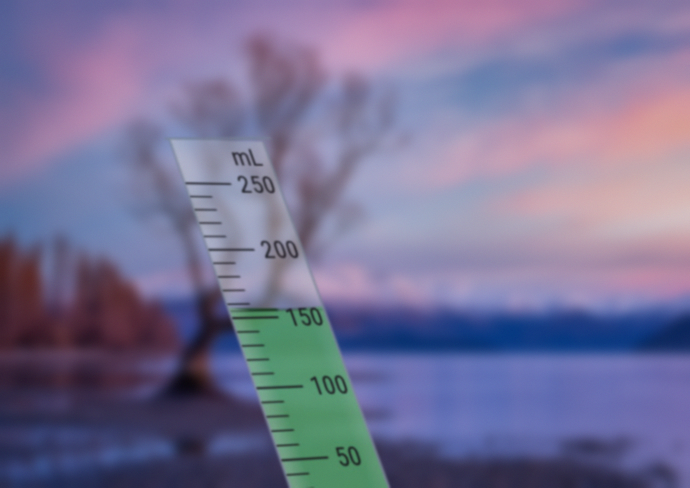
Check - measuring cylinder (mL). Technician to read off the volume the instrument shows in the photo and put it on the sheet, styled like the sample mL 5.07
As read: mL 155
